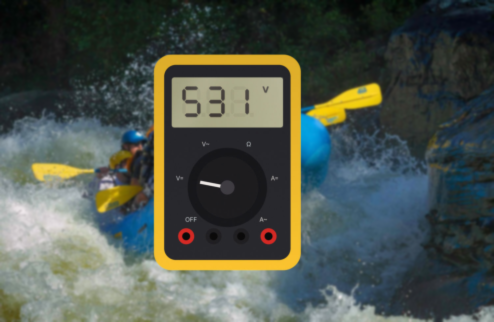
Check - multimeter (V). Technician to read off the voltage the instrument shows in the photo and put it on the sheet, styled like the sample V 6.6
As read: V 531
